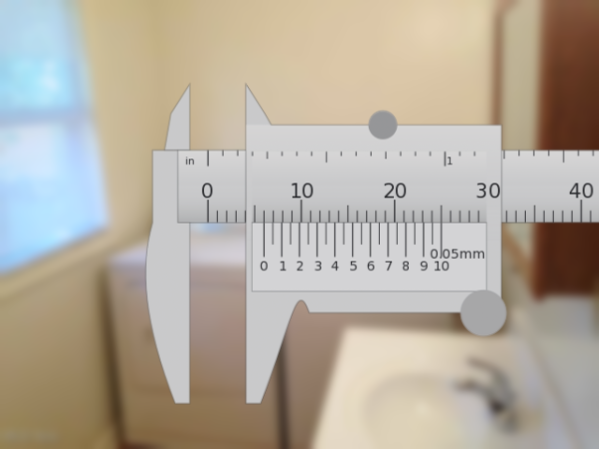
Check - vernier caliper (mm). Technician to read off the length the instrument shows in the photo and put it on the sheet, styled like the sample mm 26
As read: mm 6.0
